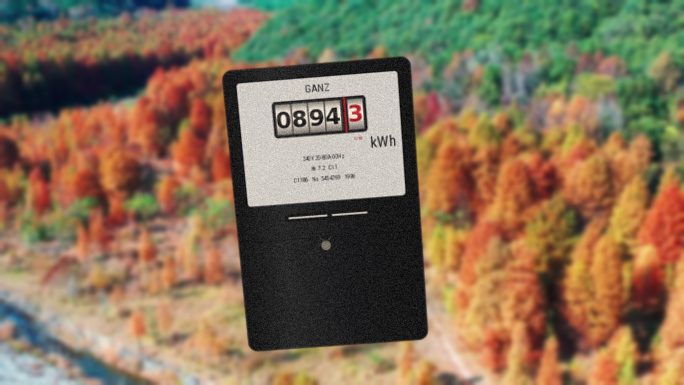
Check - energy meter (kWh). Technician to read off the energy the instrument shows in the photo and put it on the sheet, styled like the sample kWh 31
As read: kWh 894.3
